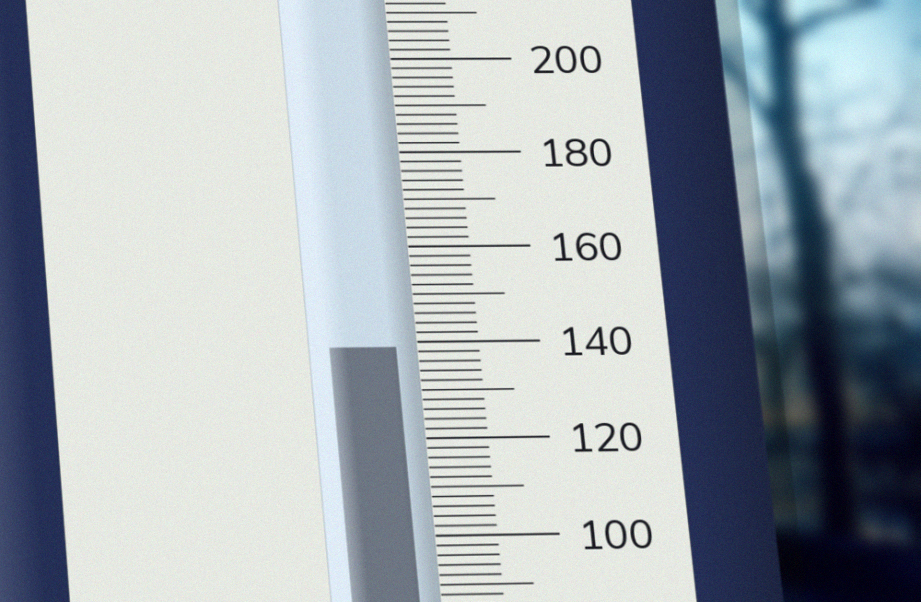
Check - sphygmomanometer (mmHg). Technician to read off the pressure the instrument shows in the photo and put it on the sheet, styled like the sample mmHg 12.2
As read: mmHg 139
